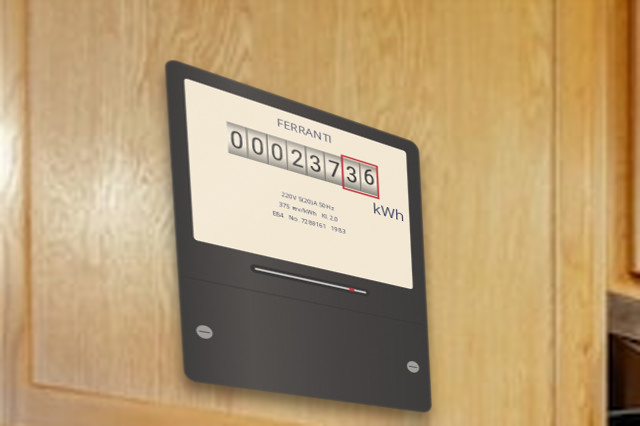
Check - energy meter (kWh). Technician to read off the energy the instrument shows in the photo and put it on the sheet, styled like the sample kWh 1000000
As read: kWh 237.36
